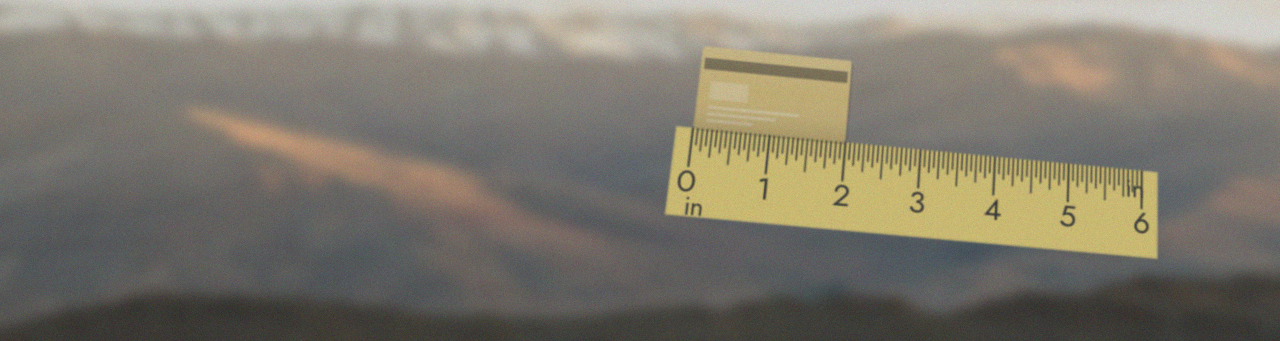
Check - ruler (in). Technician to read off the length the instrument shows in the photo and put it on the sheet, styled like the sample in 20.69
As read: in 2
